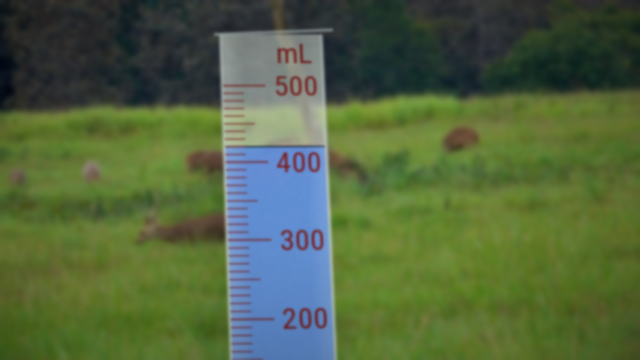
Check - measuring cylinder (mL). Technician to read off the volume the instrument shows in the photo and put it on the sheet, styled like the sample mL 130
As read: mL 420
